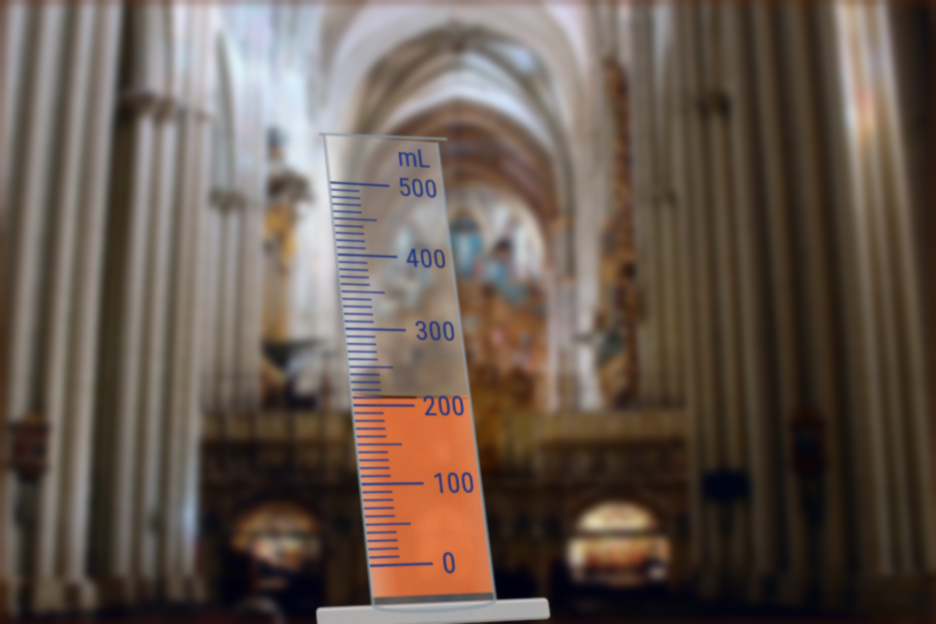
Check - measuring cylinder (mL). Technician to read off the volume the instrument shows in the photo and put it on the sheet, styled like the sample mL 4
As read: mL 210
